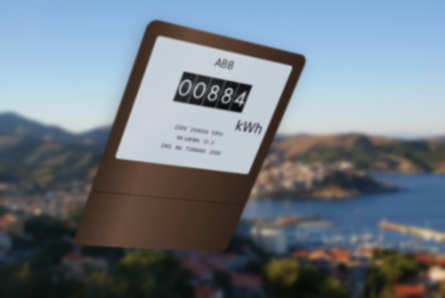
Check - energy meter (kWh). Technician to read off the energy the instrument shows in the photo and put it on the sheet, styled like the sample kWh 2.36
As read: kWh 884
